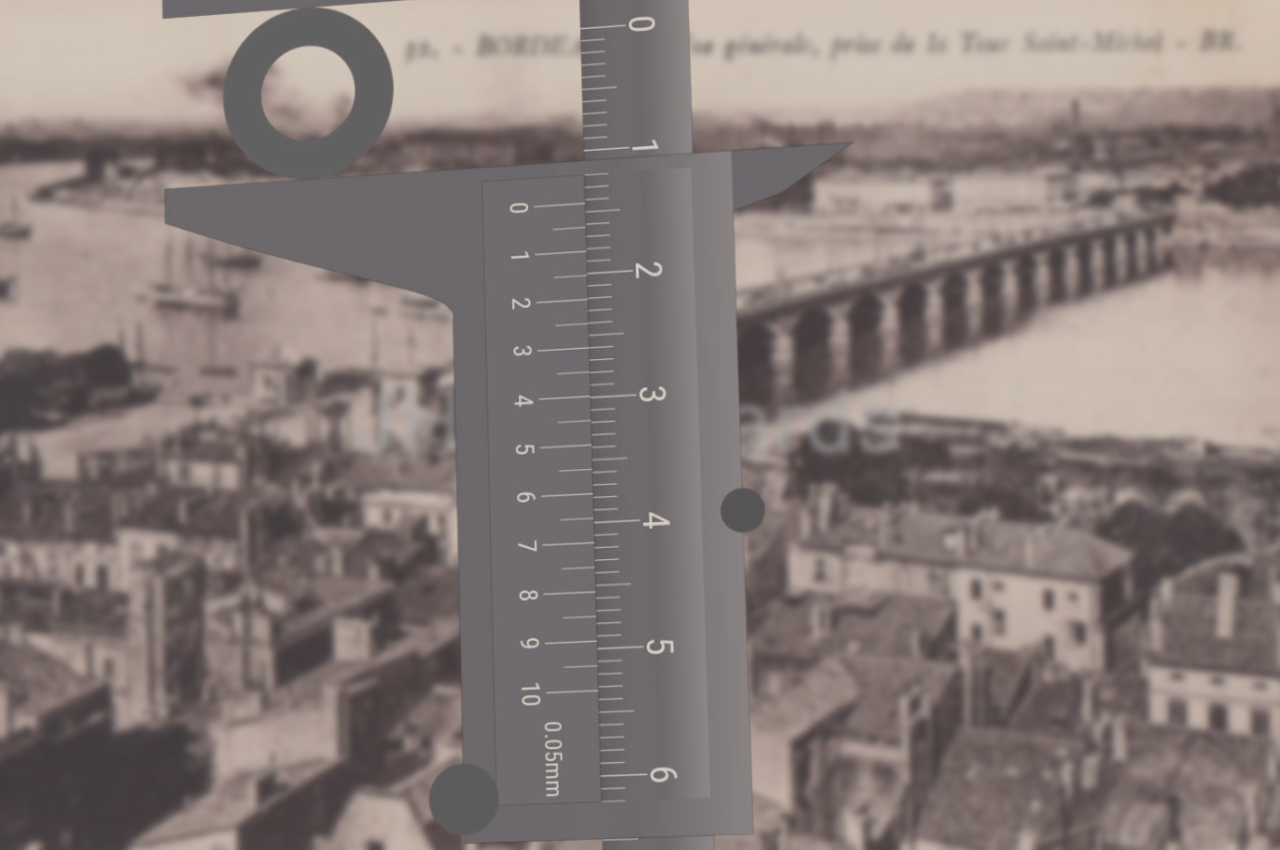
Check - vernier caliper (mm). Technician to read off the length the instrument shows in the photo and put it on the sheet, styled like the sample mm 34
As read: mm 14.3
